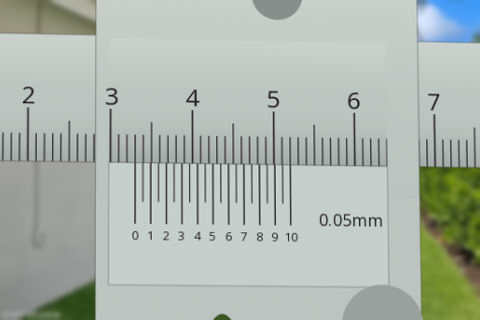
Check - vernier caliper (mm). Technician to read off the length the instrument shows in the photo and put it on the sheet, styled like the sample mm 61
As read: mm 33.0
